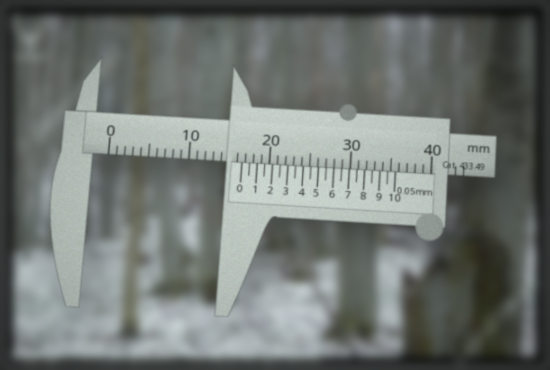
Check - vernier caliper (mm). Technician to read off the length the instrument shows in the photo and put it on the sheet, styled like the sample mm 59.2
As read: mm 16.6
